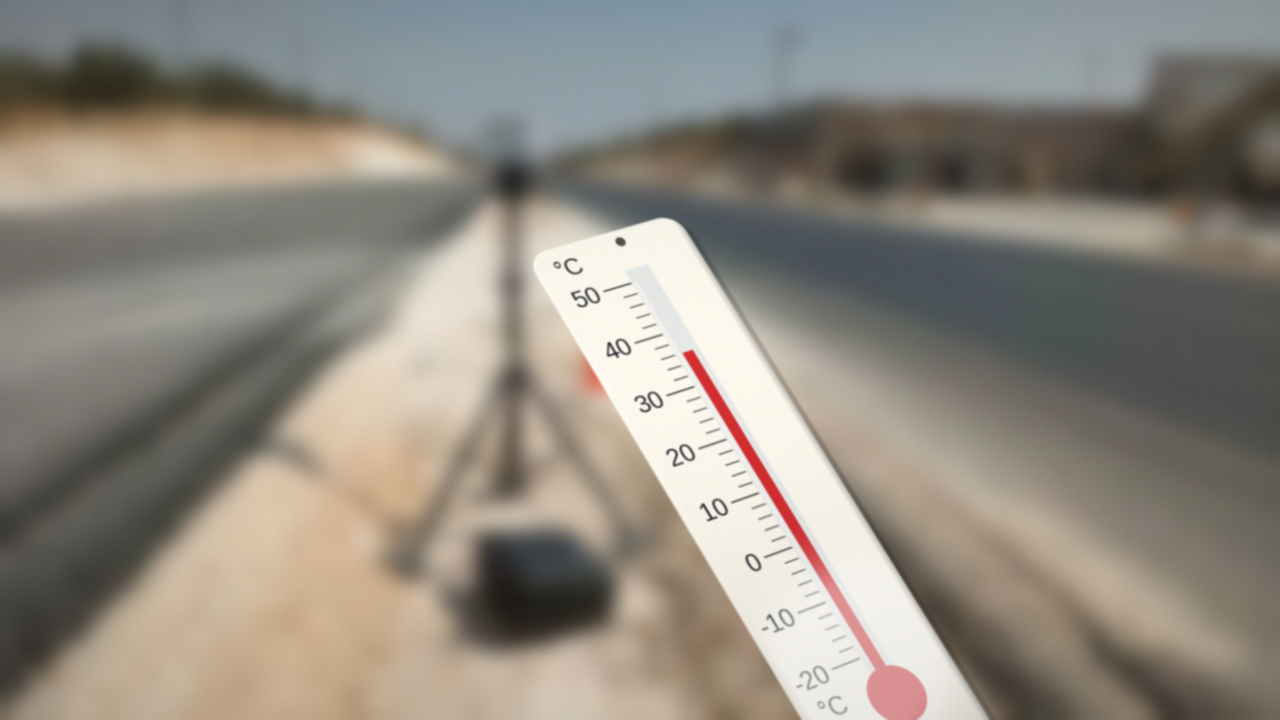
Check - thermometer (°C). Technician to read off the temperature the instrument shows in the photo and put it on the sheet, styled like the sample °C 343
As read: °C 36
